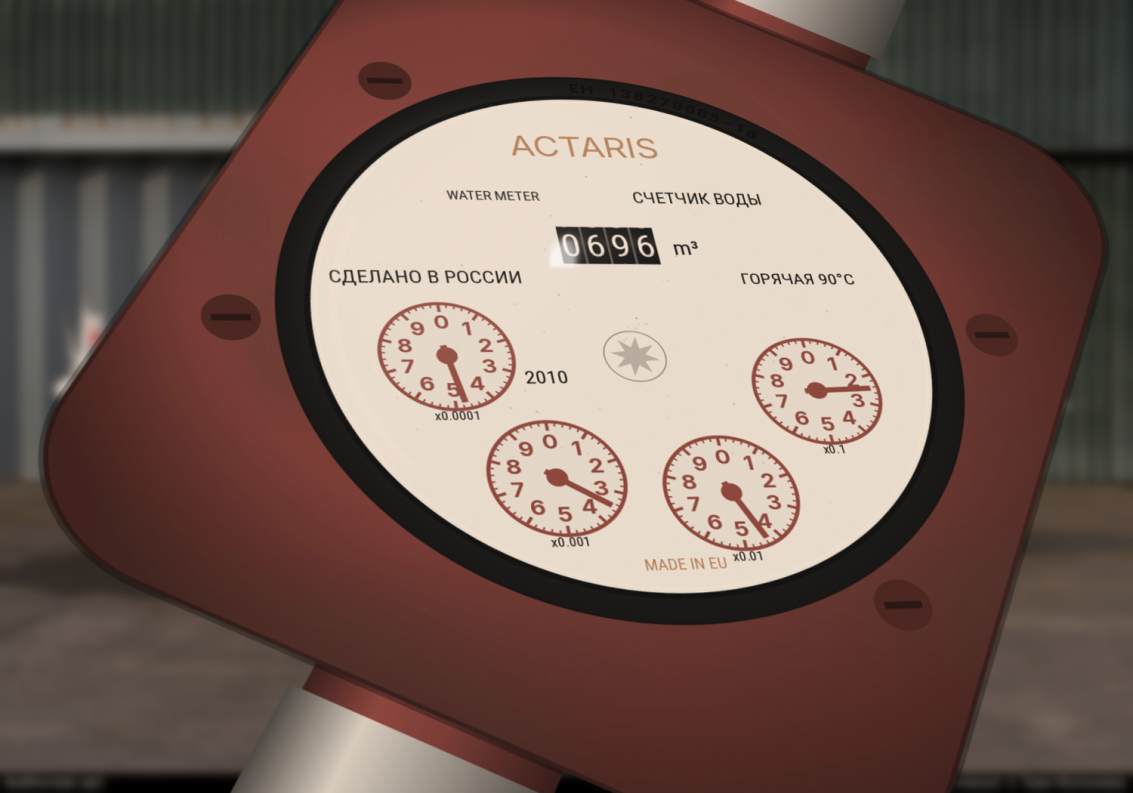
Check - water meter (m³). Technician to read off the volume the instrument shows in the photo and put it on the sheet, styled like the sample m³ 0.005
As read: m³ 696.2434
